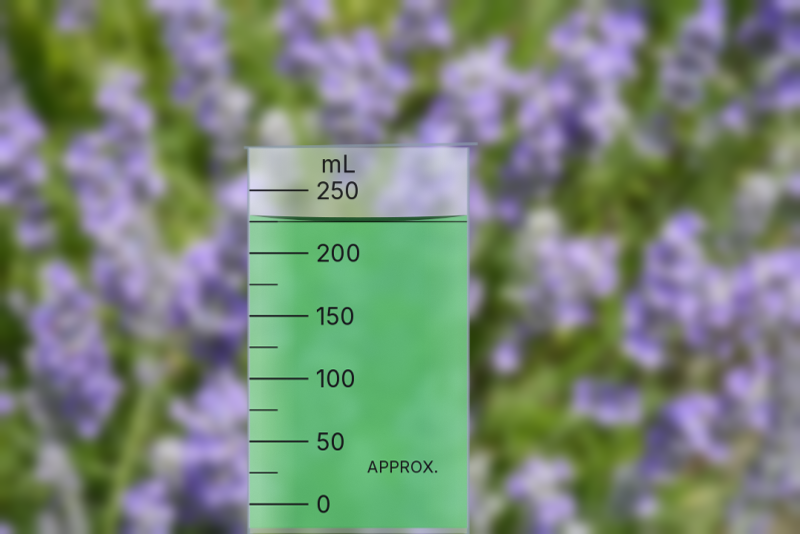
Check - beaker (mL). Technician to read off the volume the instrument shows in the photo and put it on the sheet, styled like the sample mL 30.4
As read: mL 225
